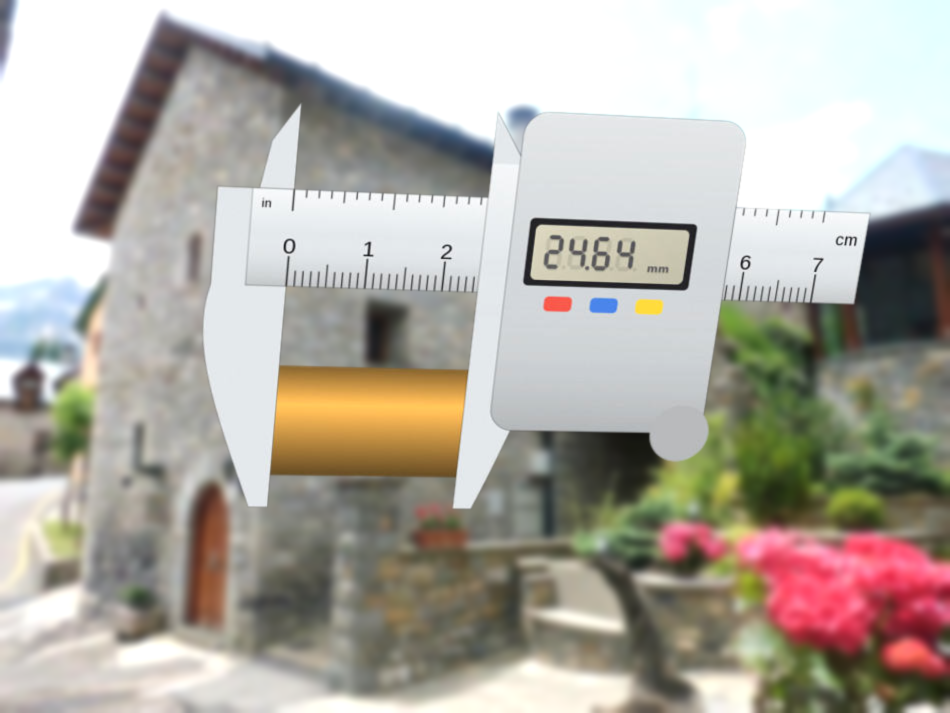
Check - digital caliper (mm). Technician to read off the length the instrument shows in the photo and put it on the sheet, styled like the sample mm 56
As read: mm 24.64
